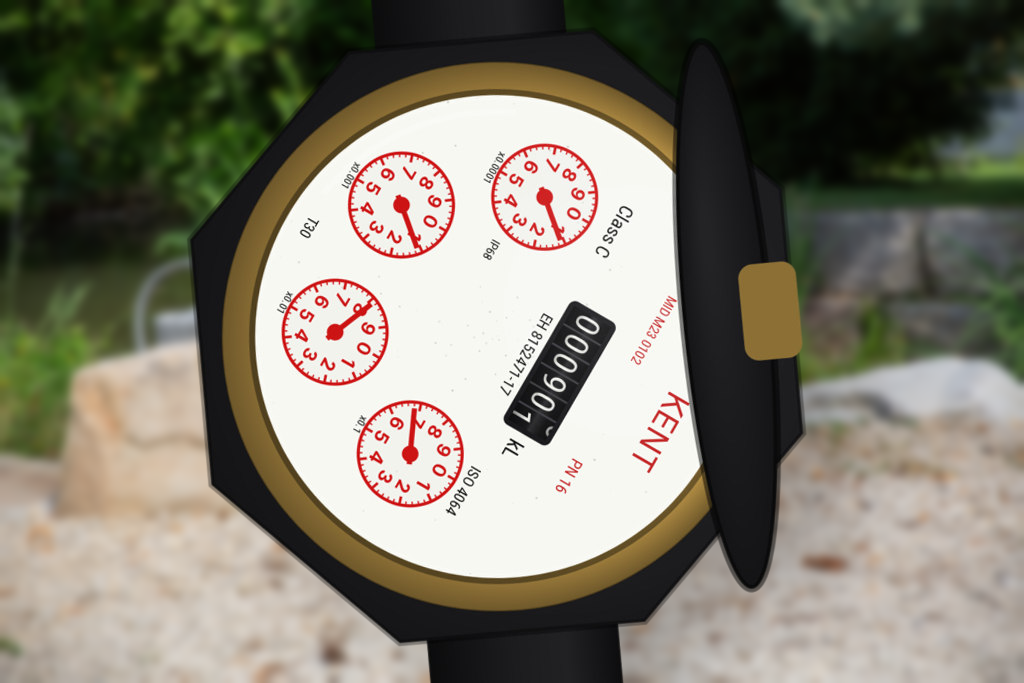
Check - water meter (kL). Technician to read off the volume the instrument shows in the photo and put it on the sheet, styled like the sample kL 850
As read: kL 900.6811
